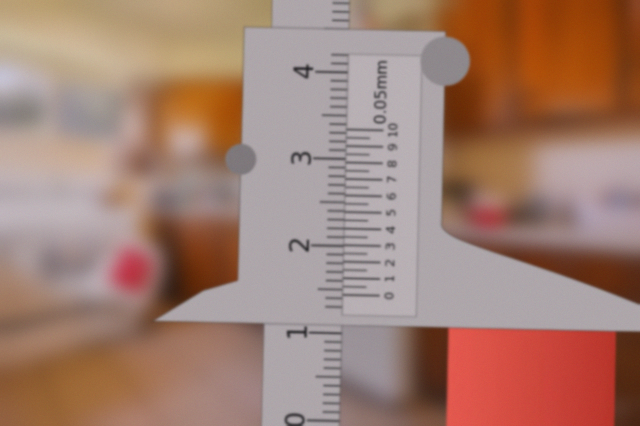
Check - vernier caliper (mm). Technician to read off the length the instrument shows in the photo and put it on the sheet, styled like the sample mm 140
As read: mm 14.4
